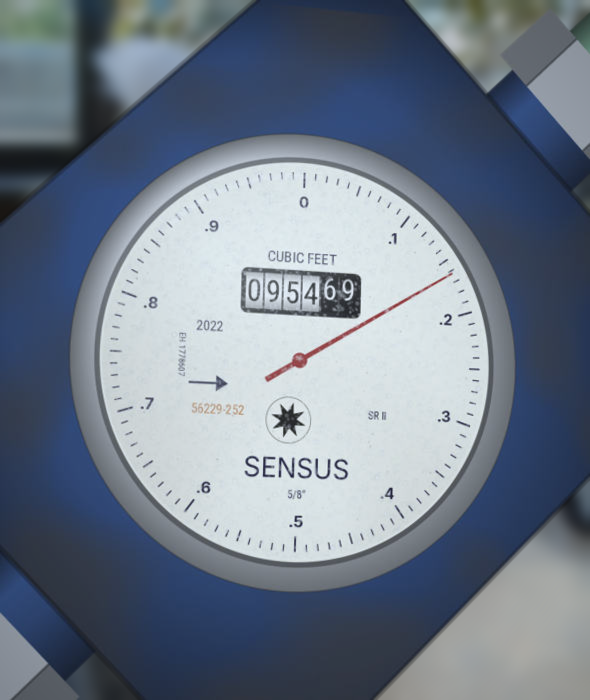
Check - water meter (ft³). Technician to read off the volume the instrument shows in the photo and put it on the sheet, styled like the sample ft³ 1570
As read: ft³ 95469.16
